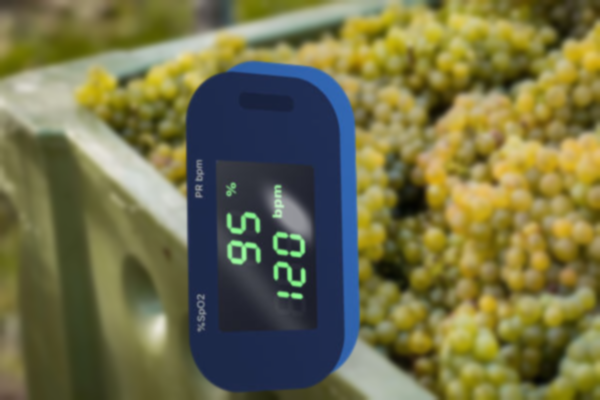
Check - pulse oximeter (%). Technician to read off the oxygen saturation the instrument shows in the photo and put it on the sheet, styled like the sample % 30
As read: % 95
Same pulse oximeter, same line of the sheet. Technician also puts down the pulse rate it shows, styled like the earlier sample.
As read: bpm 120
